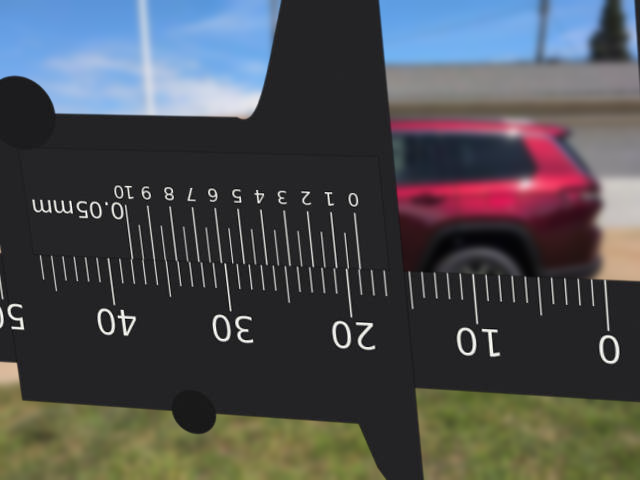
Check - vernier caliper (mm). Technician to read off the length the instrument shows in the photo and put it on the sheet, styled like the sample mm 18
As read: mm 18.9
